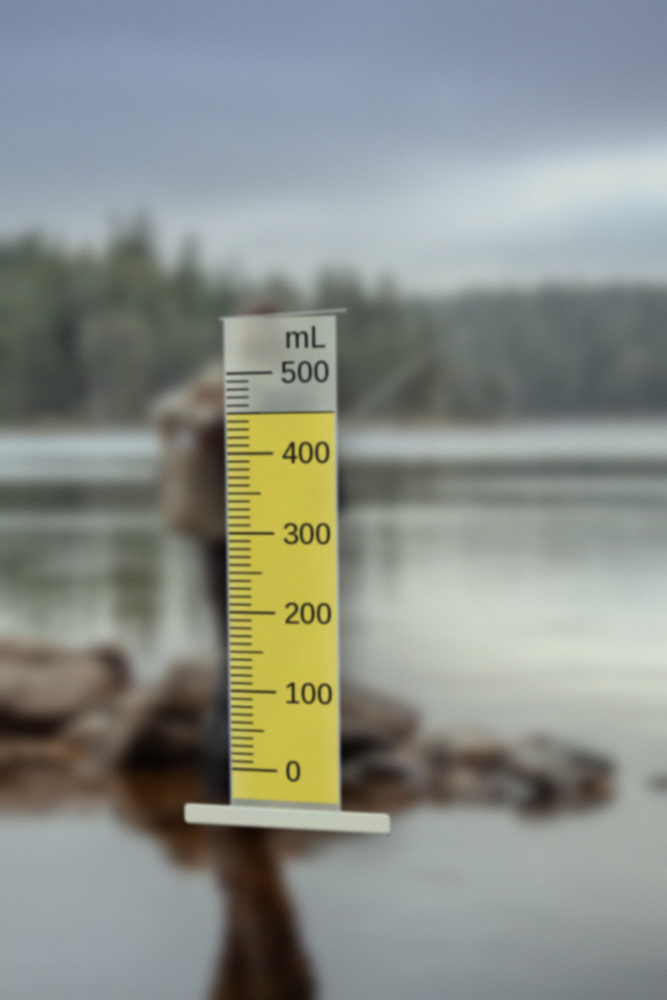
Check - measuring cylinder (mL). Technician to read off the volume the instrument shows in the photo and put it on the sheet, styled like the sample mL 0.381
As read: mL 450
